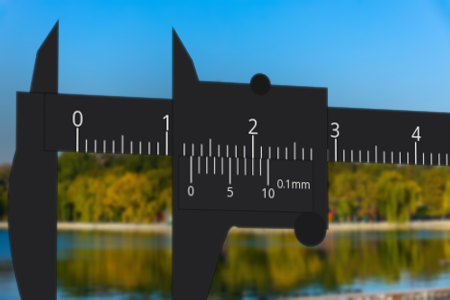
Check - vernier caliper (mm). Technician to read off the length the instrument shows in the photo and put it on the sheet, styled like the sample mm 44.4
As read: mm 12.8
